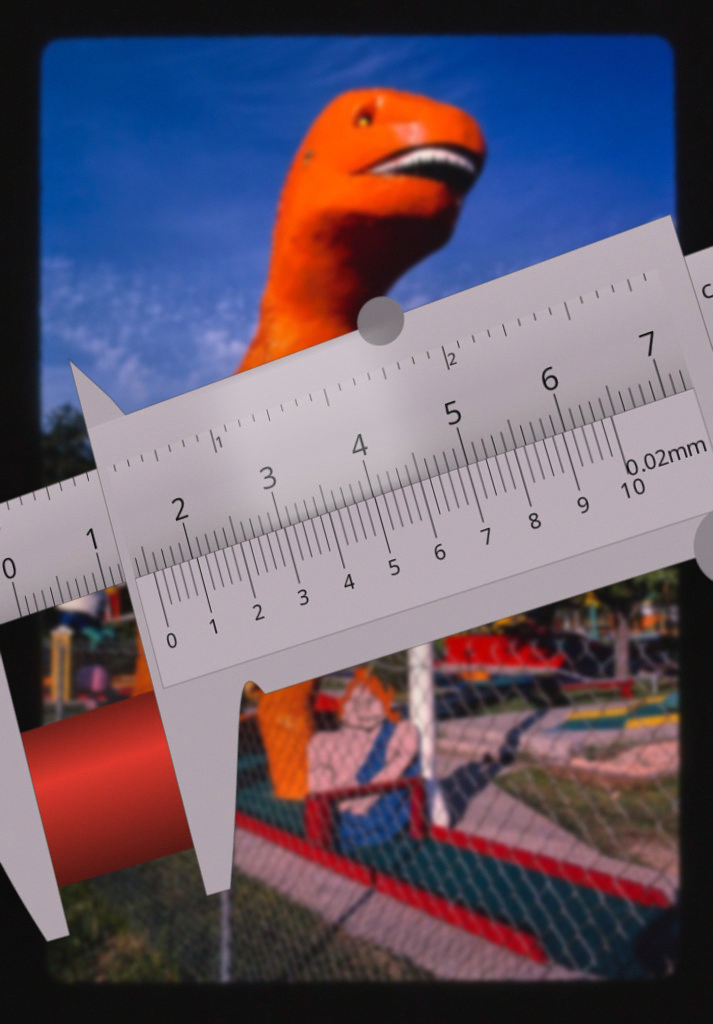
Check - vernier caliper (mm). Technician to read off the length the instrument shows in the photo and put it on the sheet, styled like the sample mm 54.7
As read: mm 15.6
